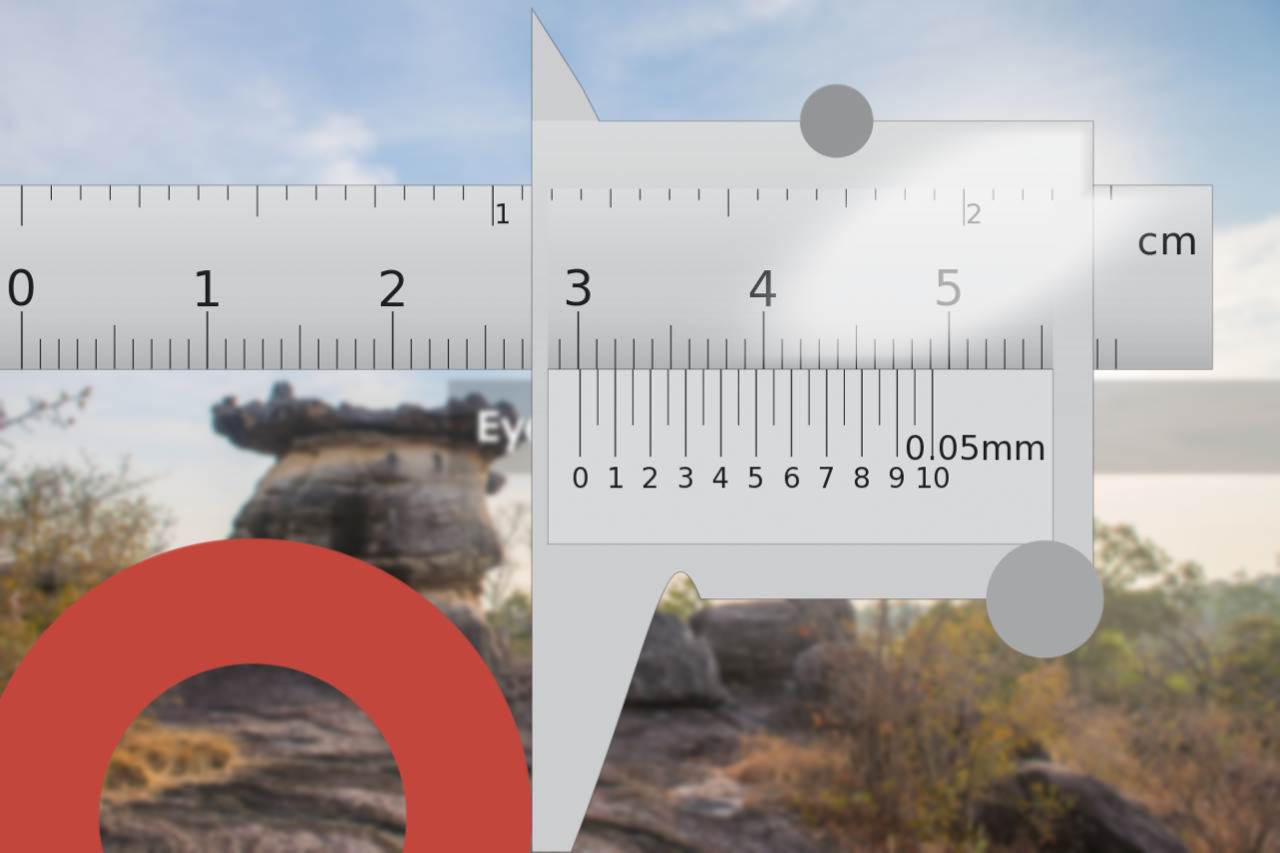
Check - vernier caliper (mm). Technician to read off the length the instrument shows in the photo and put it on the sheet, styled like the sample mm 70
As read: mm 30.1
